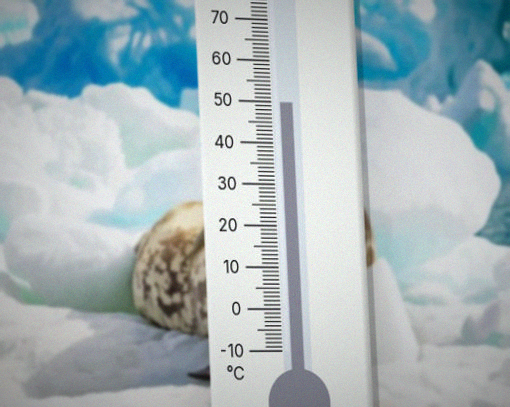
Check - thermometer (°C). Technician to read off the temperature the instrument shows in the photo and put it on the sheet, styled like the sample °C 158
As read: °C 50
